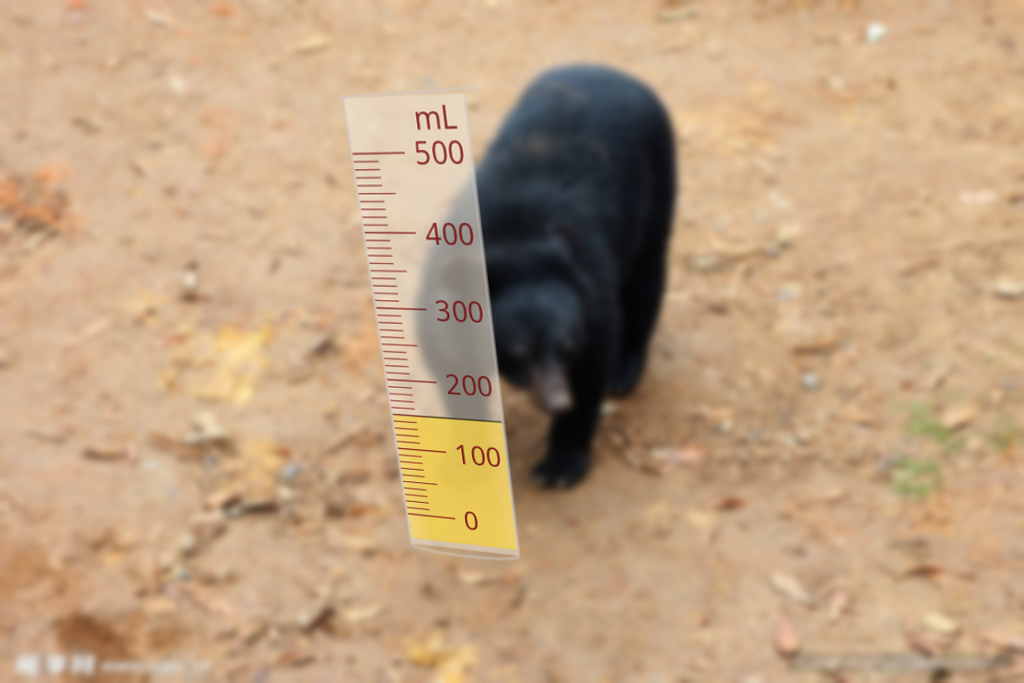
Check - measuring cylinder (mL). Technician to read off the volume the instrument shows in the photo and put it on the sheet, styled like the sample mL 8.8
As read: mL 150
